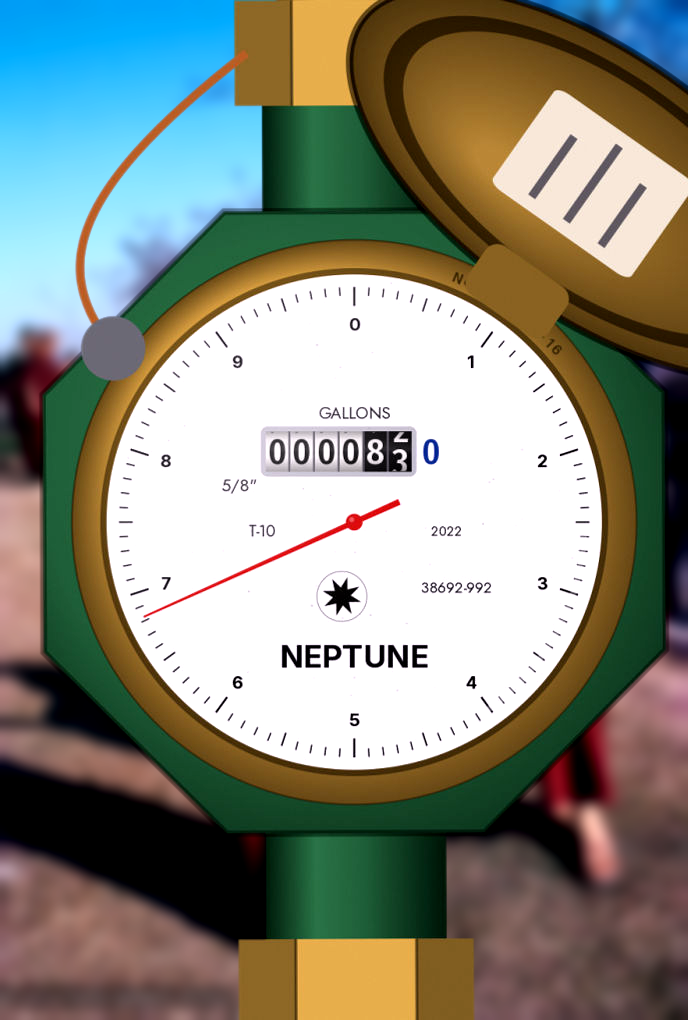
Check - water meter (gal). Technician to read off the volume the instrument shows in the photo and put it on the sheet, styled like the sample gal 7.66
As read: gal 826.8
